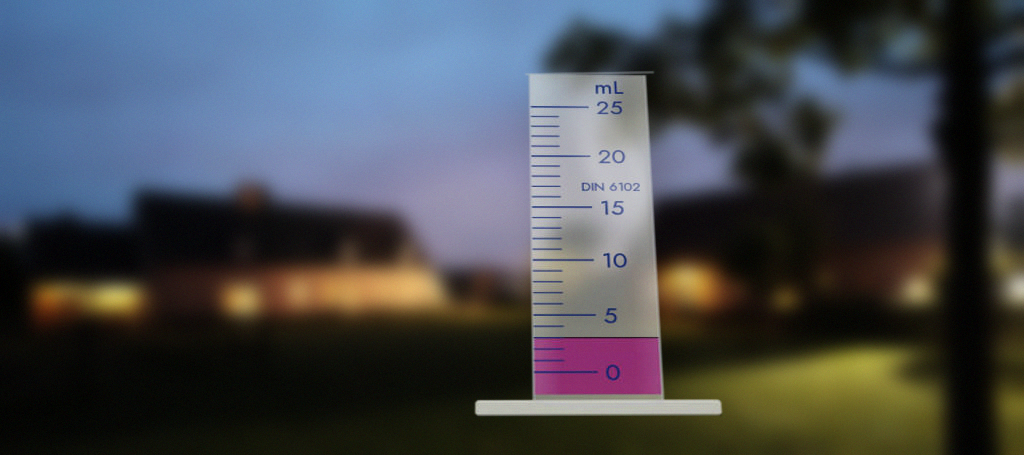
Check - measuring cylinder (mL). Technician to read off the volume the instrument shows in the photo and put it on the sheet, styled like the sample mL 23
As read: mL 3
